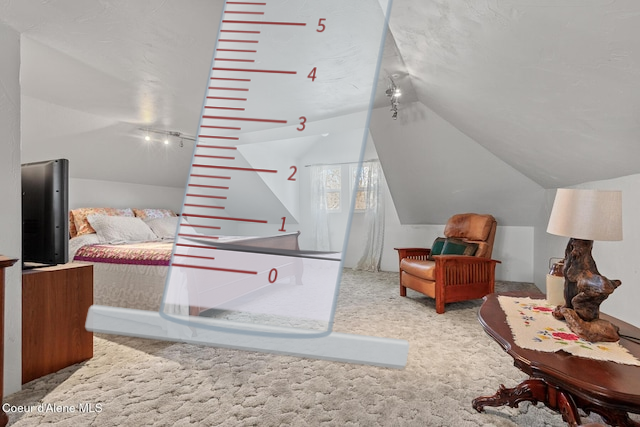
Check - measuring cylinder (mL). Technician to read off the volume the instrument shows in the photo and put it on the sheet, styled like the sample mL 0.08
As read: mL 0.4
